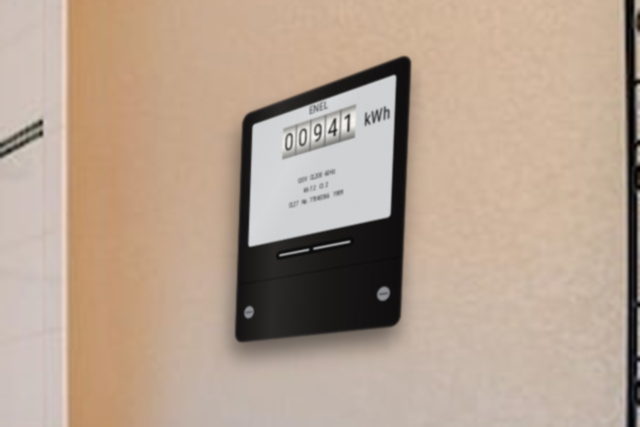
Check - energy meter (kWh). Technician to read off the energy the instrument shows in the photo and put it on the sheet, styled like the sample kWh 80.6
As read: kWh 941
